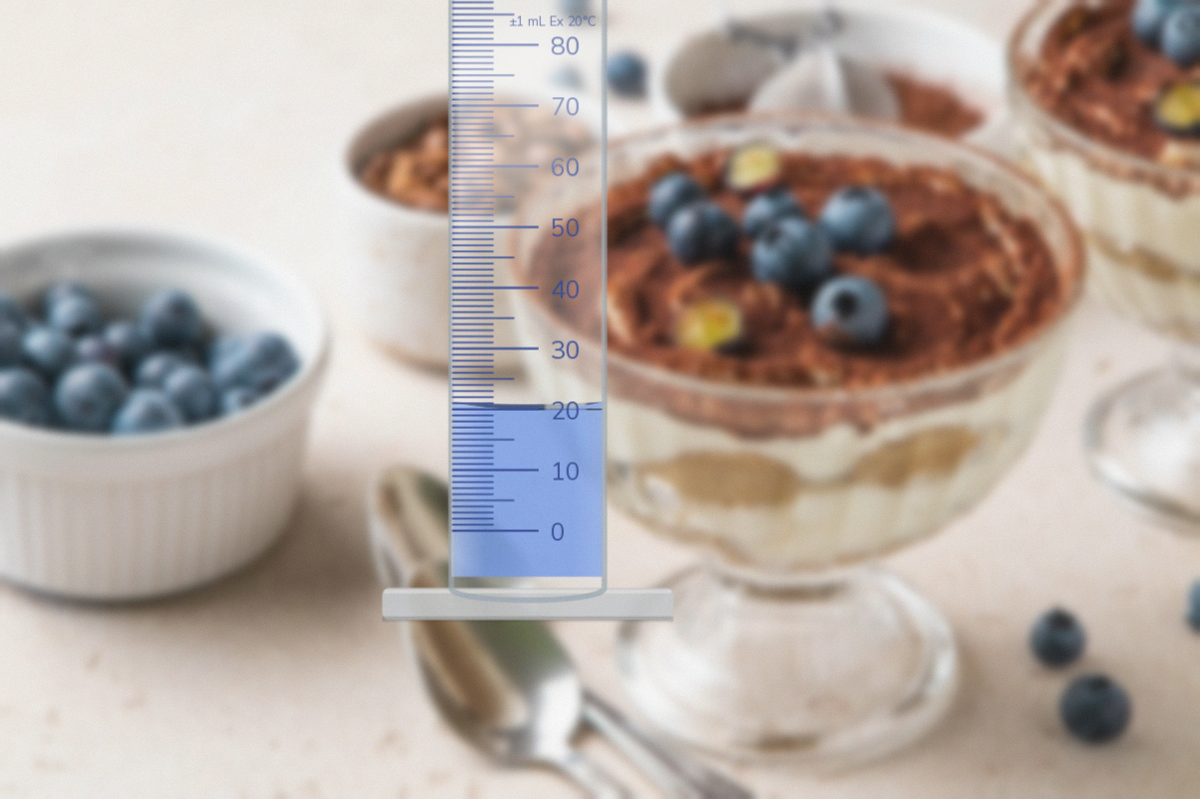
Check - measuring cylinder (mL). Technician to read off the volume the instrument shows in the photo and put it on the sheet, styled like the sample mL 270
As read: mL 20
